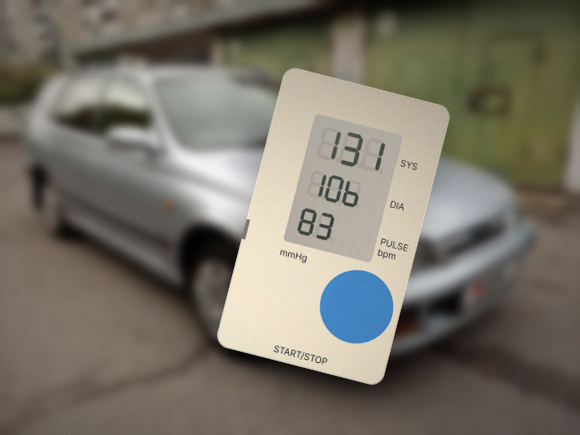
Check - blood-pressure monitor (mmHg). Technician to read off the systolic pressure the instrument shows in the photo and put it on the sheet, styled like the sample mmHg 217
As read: mmHg 131
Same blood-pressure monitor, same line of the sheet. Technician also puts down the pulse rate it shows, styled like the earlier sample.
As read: bpm 83
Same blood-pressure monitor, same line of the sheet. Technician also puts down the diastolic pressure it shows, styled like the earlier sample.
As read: mmHg 106
